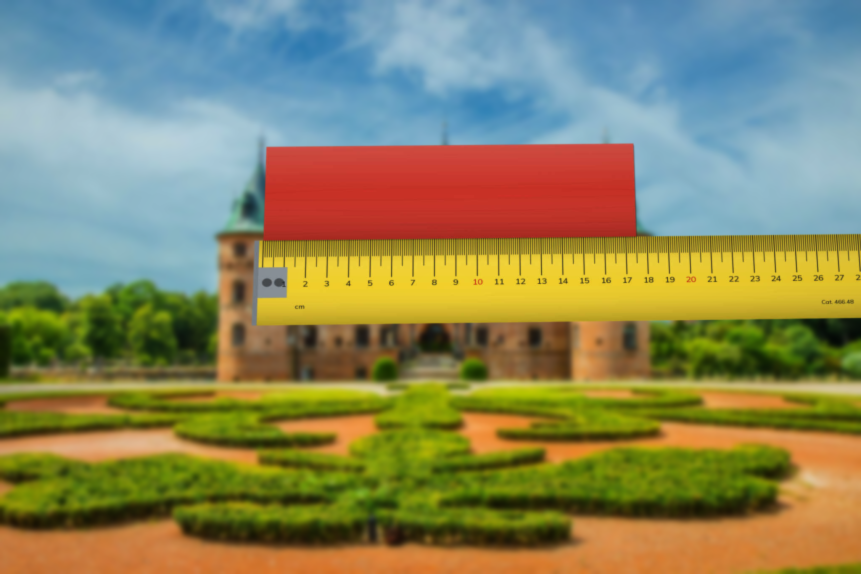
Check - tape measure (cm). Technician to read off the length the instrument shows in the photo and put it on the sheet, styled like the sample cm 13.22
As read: cm 17.5
